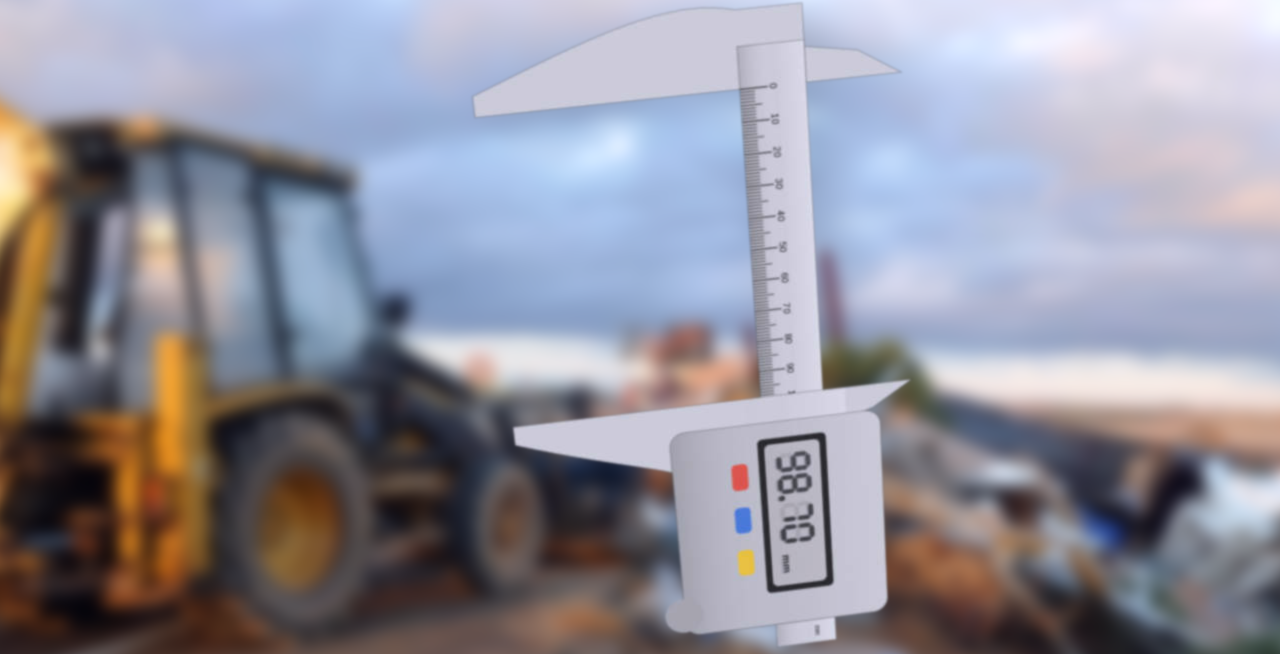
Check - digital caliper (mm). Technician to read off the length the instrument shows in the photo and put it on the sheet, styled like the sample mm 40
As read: mm 98.70
